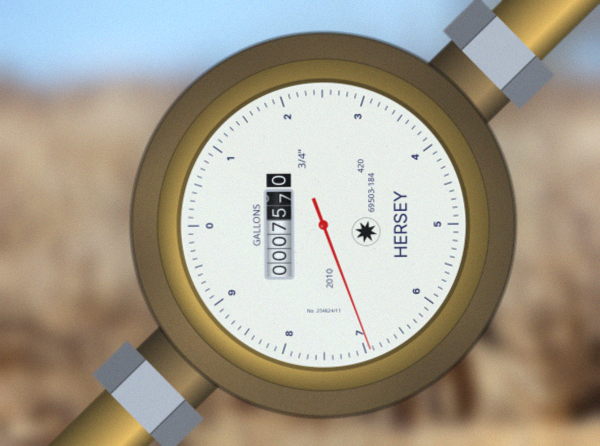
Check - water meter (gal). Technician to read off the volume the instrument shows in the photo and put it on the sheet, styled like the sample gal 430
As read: gal 7566.9
